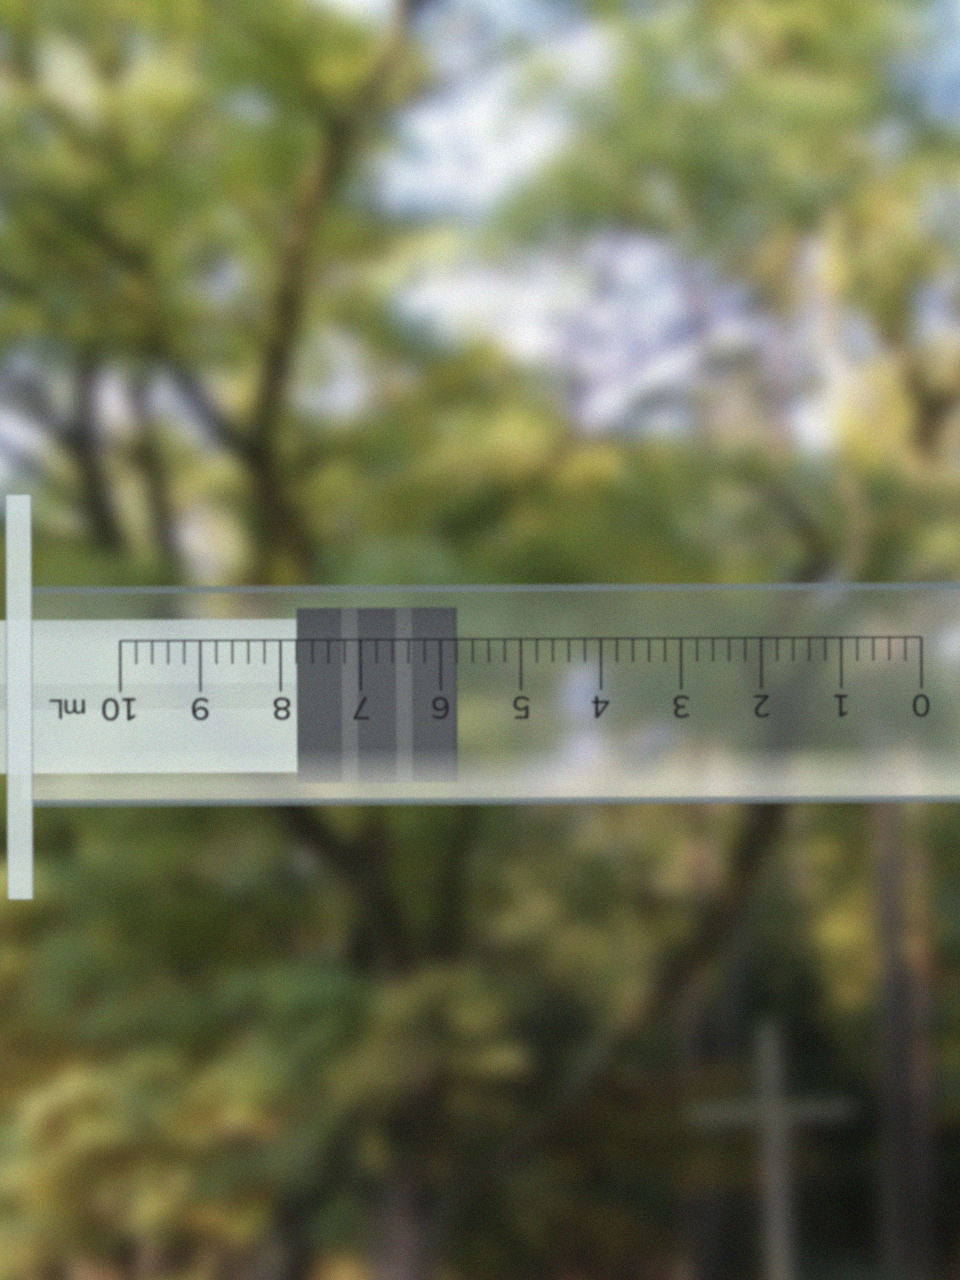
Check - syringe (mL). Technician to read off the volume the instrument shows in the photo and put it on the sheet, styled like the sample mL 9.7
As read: mL 5.8
